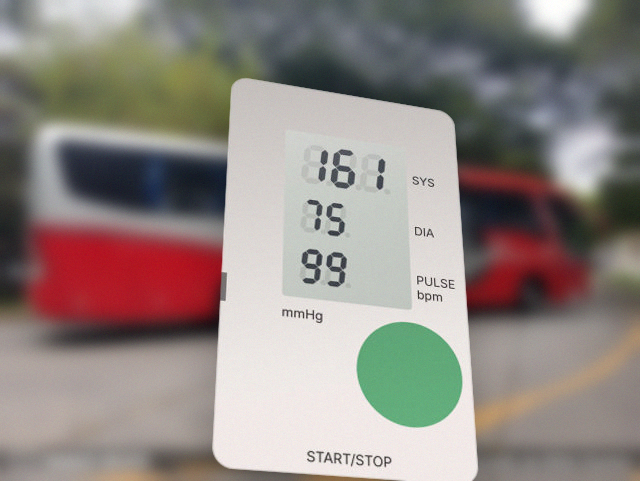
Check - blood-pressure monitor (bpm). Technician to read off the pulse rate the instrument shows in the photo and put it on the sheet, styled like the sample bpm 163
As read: bpm 99
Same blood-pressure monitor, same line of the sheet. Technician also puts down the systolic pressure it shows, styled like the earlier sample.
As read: mmHg 161
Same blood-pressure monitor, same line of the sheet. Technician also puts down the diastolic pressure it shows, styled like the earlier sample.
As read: mmHg 75
